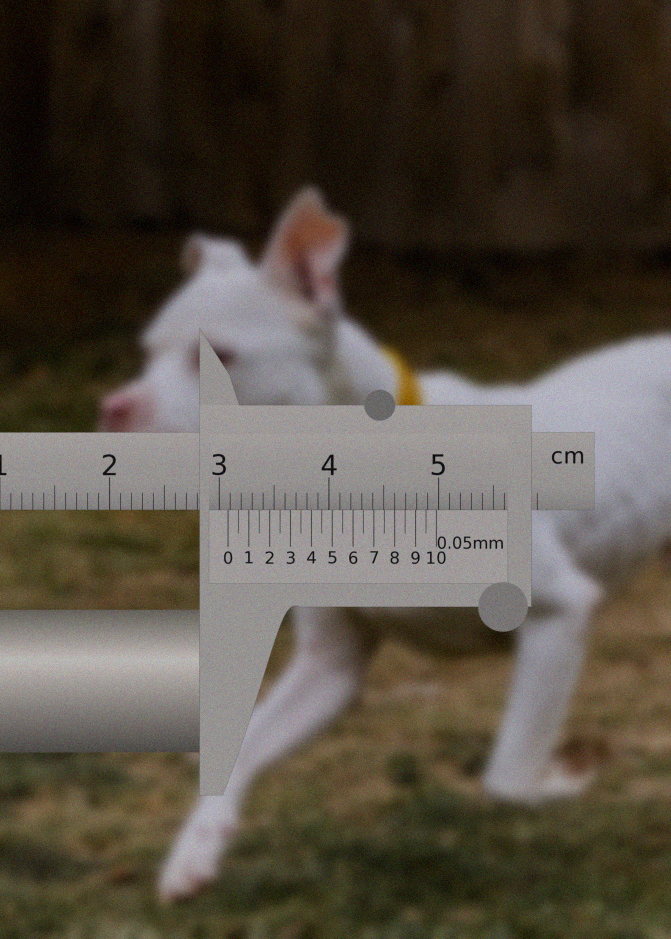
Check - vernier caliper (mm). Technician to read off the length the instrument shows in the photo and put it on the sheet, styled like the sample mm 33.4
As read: mm 30.8
